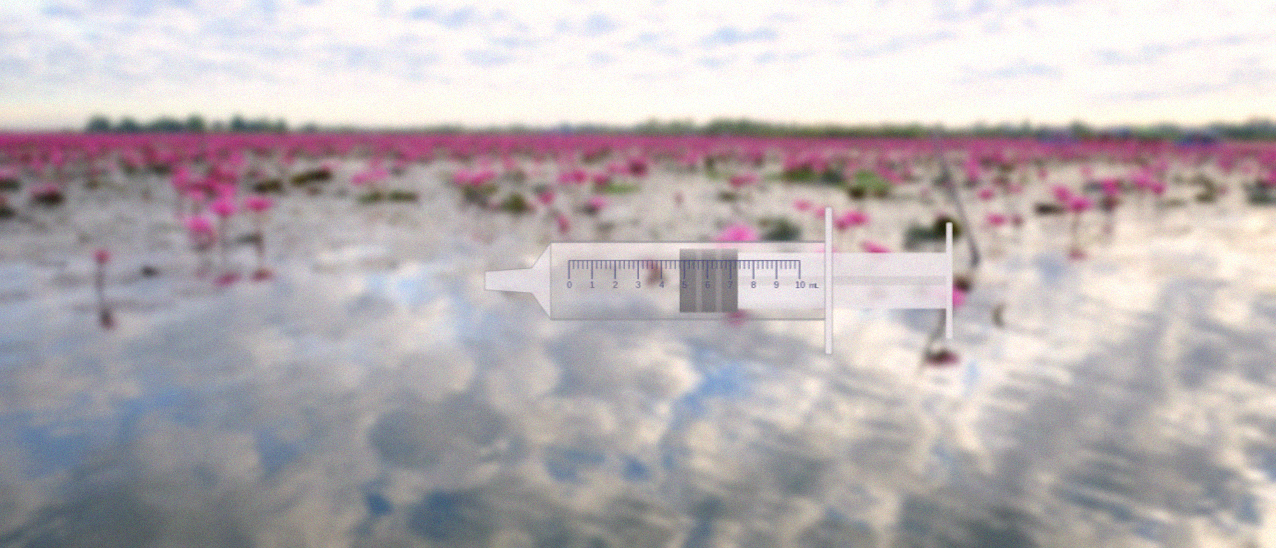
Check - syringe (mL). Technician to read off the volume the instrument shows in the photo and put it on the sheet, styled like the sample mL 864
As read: mL 4.8
